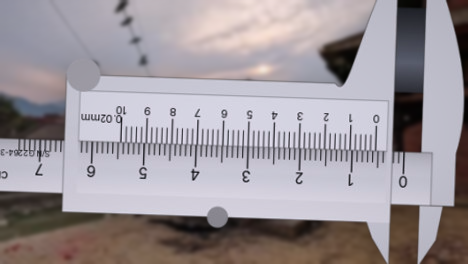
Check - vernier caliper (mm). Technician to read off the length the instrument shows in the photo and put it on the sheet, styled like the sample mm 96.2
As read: mm 5.5
